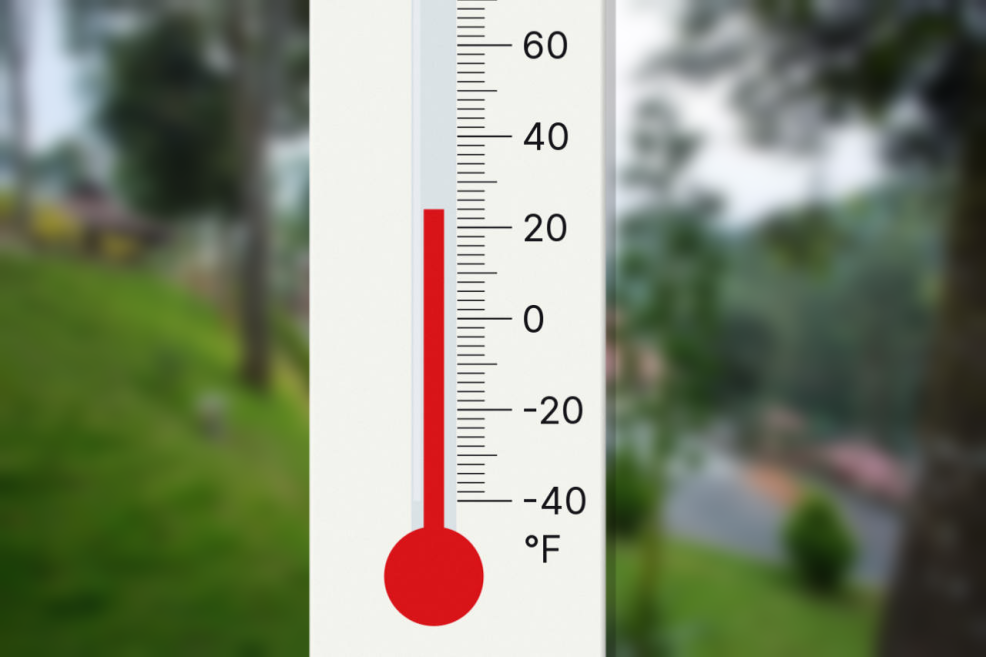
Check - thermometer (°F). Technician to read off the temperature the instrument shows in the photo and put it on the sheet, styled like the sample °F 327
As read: °F 24
